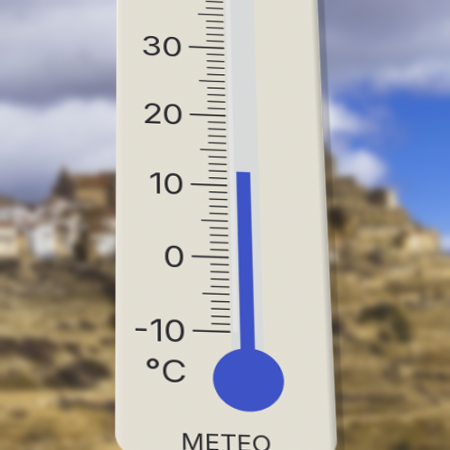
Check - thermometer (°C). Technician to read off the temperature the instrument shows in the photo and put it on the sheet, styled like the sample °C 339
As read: °C 12
